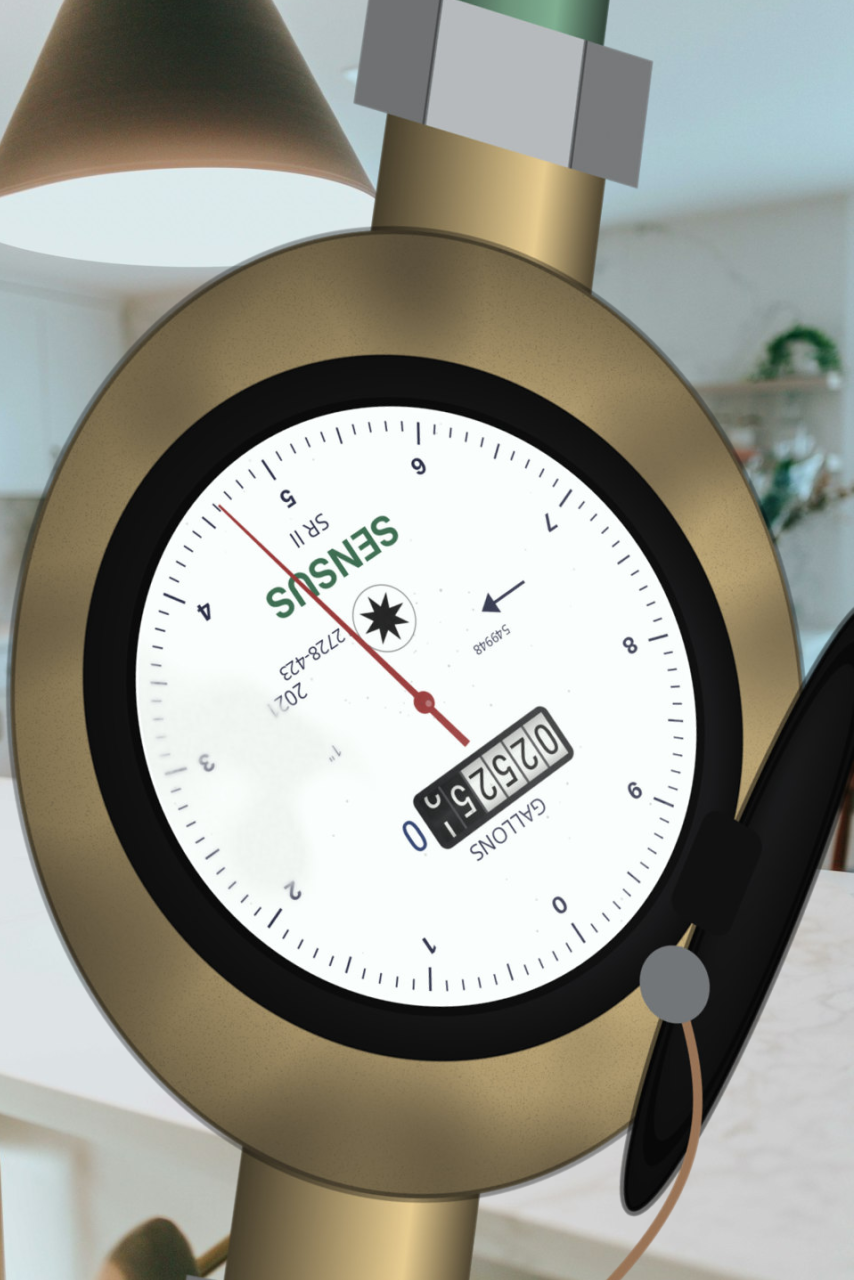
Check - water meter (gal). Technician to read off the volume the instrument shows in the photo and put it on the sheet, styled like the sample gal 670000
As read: gal 252514.6
